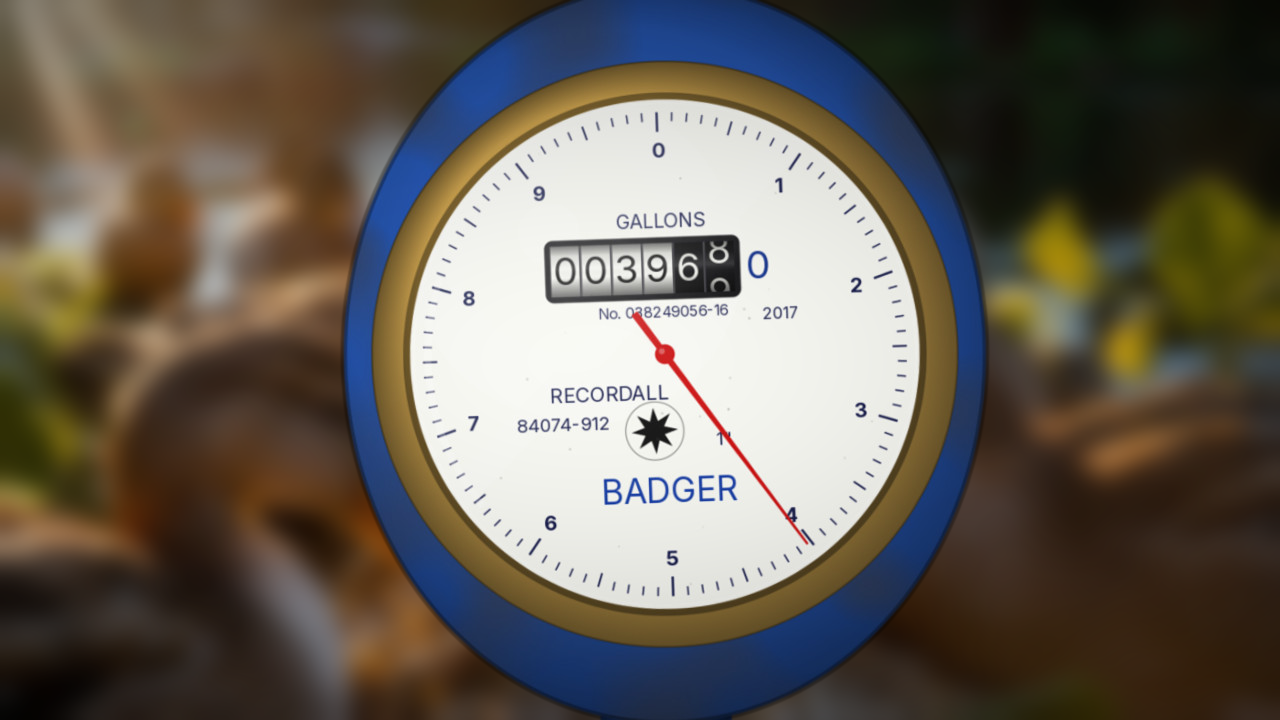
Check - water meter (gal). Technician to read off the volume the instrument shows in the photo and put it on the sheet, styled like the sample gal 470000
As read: gal 39684.0
